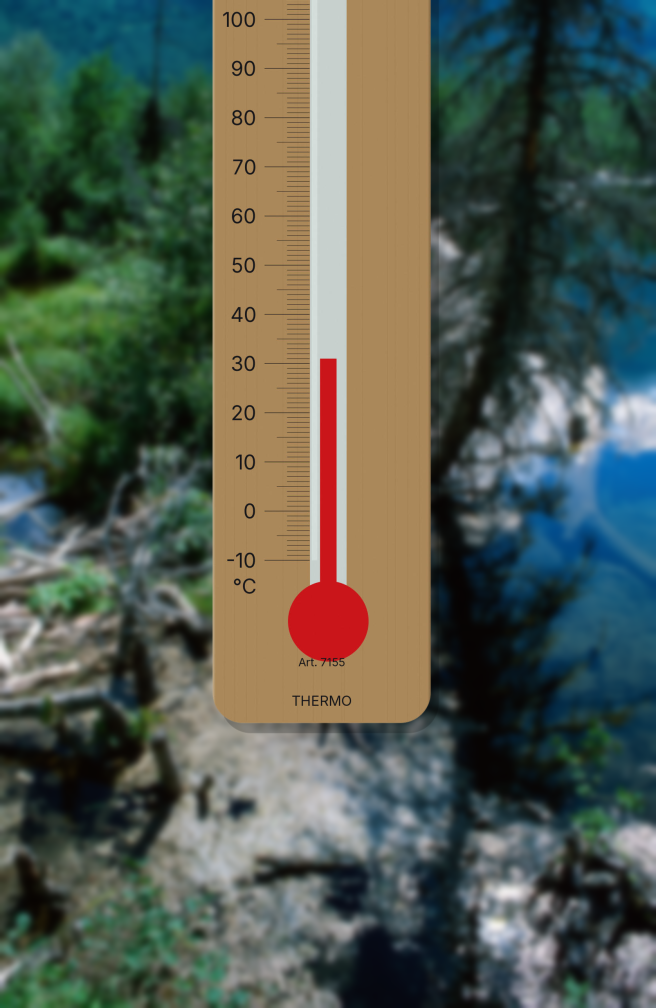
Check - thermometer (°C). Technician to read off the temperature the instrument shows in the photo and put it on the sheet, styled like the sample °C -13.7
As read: °C 31
